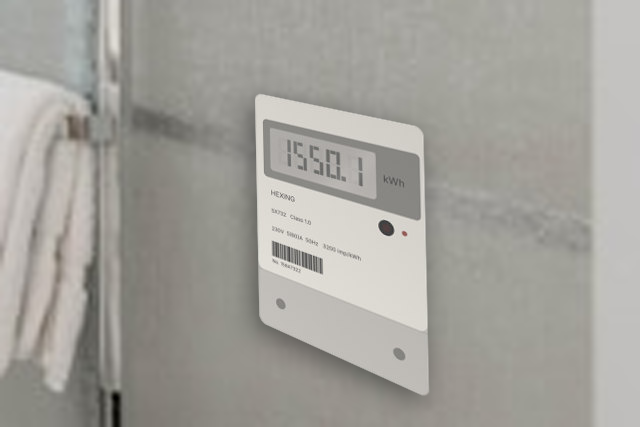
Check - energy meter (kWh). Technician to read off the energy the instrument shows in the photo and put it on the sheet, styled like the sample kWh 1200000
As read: kWh 1550.1
